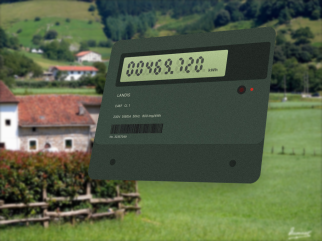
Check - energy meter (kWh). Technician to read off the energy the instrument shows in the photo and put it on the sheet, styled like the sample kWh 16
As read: kWh 469.720
